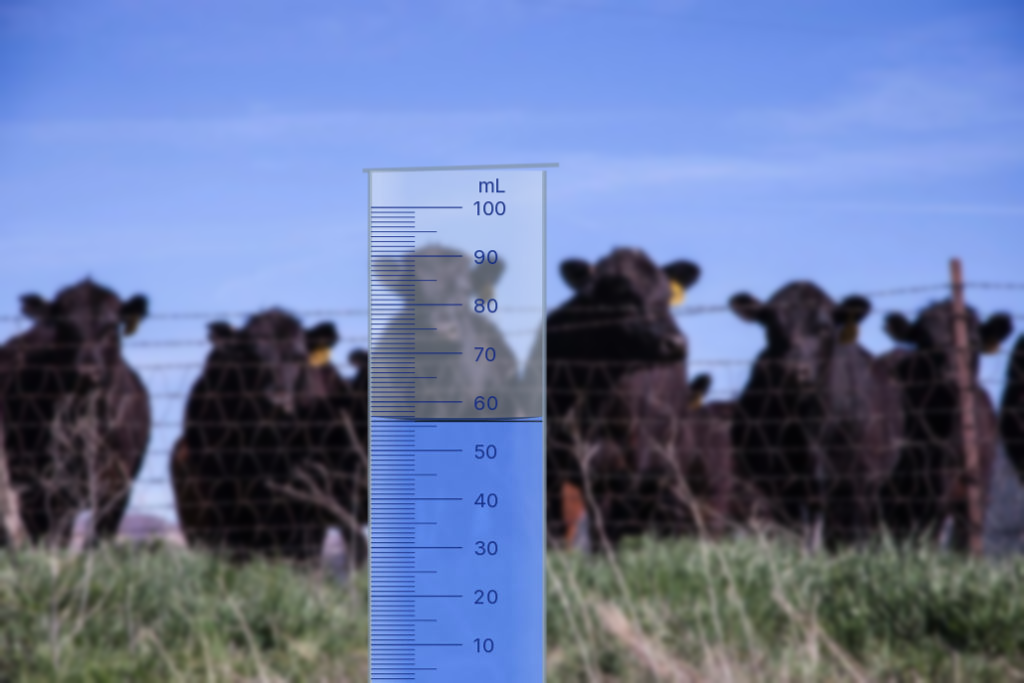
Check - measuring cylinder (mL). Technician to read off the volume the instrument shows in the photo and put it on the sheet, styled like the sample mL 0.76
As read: mL 56
